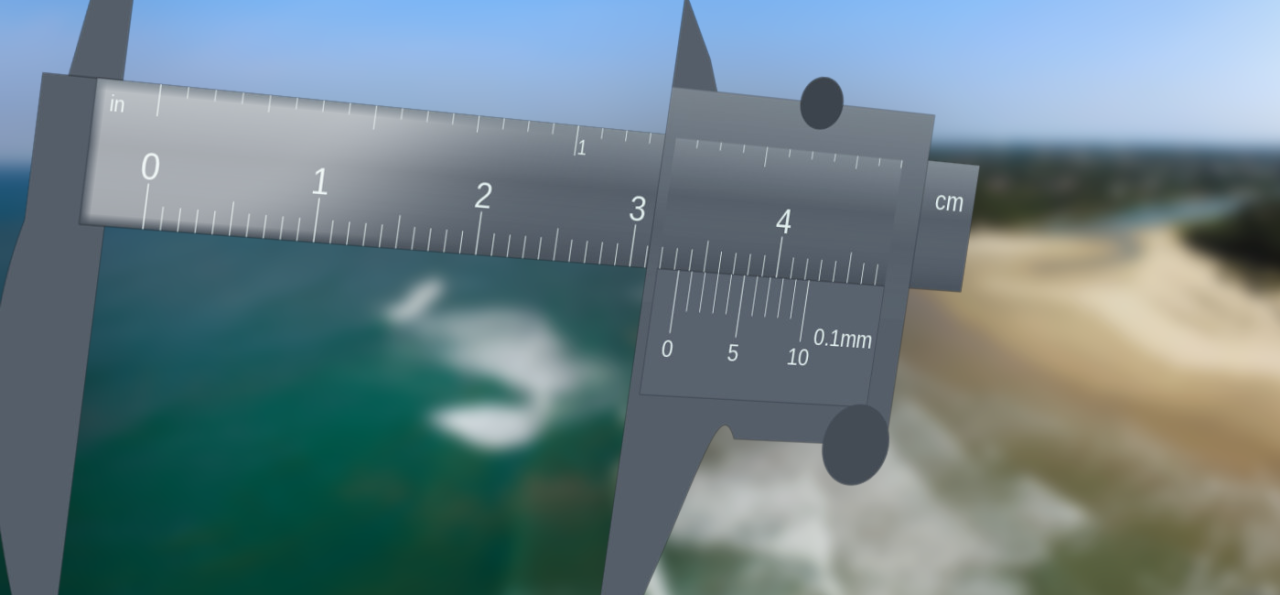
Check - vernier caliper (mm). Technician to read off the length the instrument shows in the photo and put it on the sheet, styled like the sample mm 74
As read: mm 33.3
